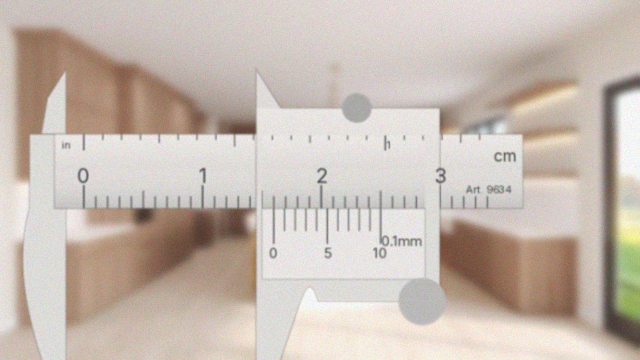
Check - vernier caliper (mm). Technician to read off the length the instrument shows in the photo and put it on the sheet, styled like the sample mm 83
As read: mm 16.0
